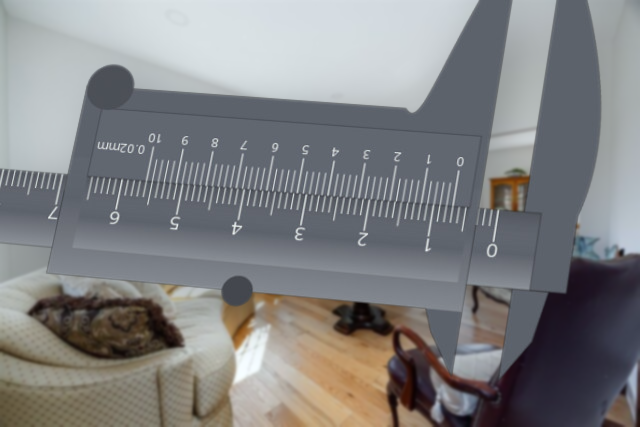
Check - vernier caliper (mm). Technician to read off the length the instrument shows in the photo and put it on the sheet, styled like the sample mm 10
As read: mm 7.0
